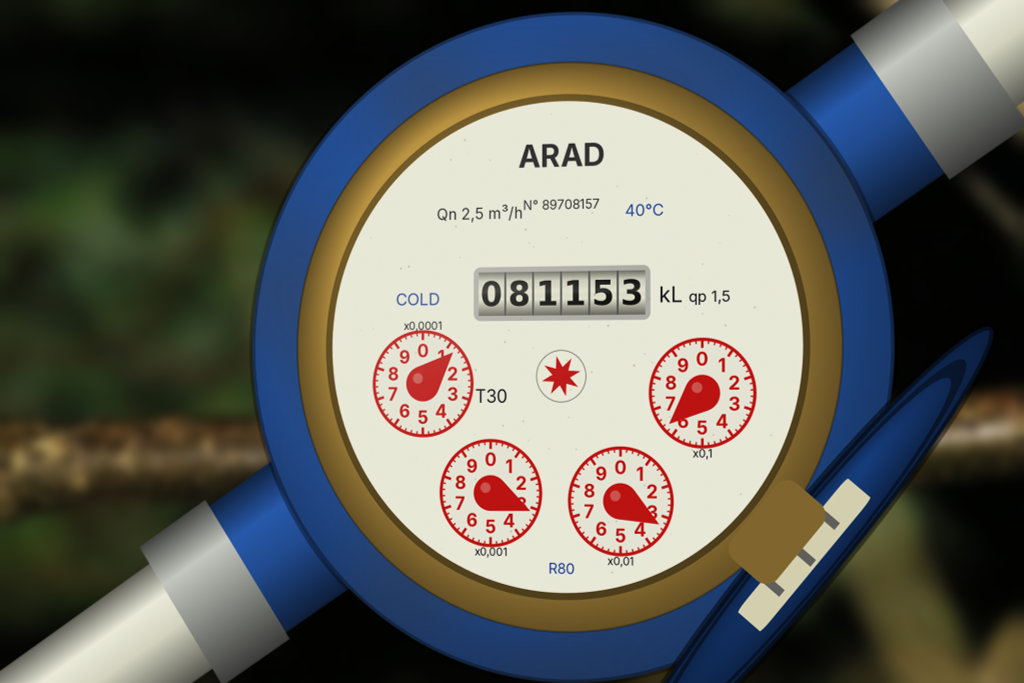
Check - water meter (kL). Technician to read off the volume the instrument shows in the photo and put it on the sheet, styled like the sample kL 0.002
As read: kL 81153.6331
